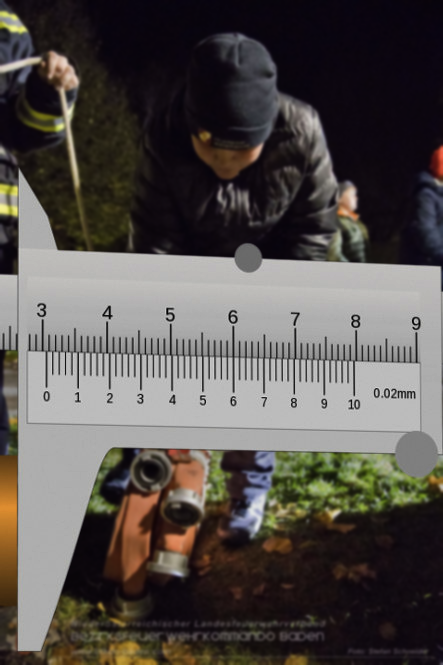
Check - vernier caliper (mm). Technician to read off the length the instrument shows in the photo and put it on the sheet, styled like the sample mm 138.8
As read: mm 30.6
